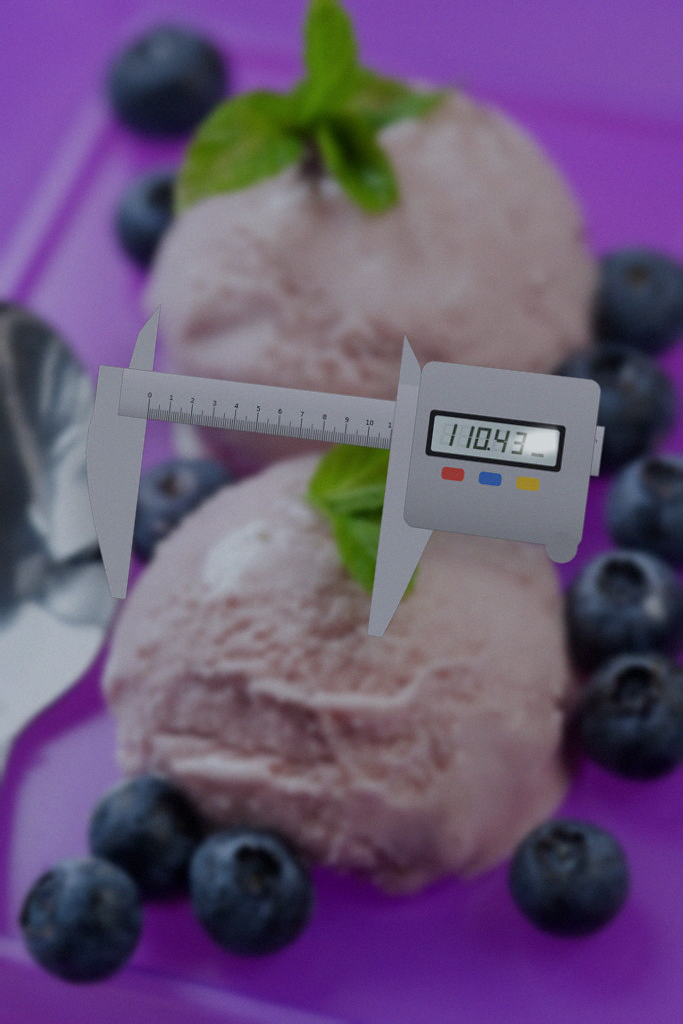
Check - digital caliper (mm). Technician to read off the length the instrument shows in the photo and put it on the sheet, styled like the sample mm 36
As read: mm 110.43
